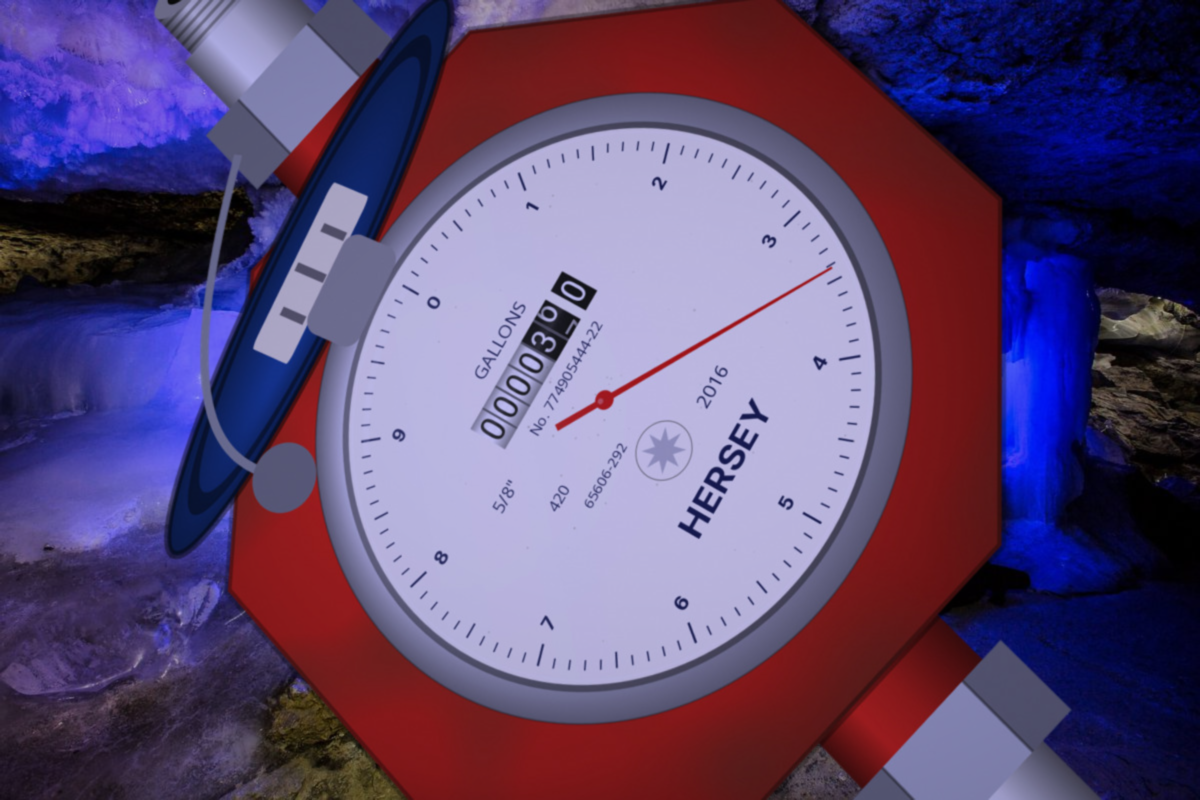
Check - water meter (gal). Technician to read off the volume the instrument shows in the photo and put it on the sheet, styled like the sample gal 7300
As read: gal 363.4
